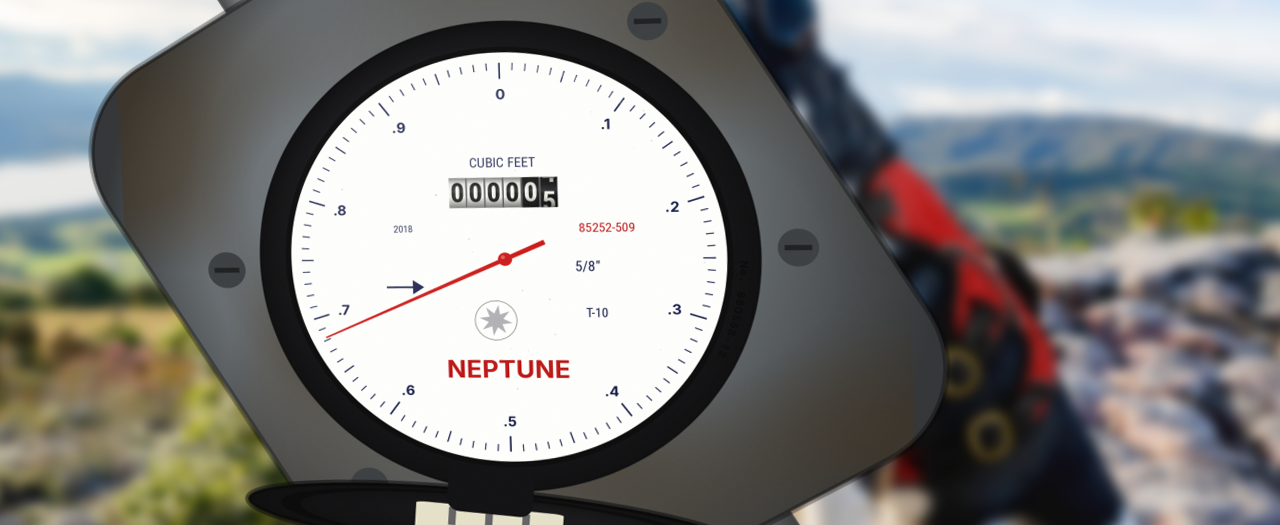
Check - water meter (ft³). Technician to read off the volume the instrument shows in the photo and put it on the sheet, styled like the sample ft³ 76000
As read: ft³ 4.68
